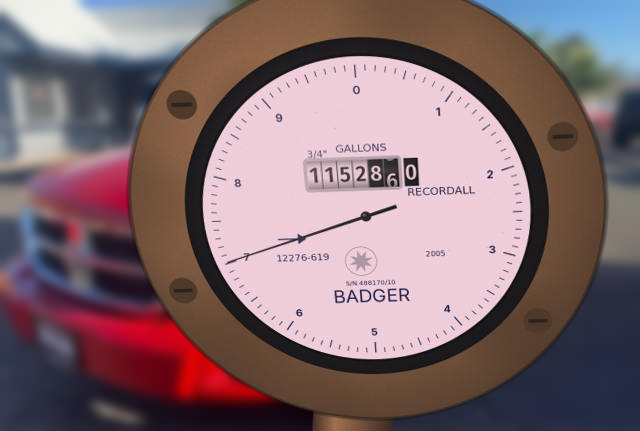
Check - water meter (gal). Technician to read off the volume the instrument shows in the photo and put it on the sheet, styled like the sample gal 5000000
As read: gal 1152857.0
